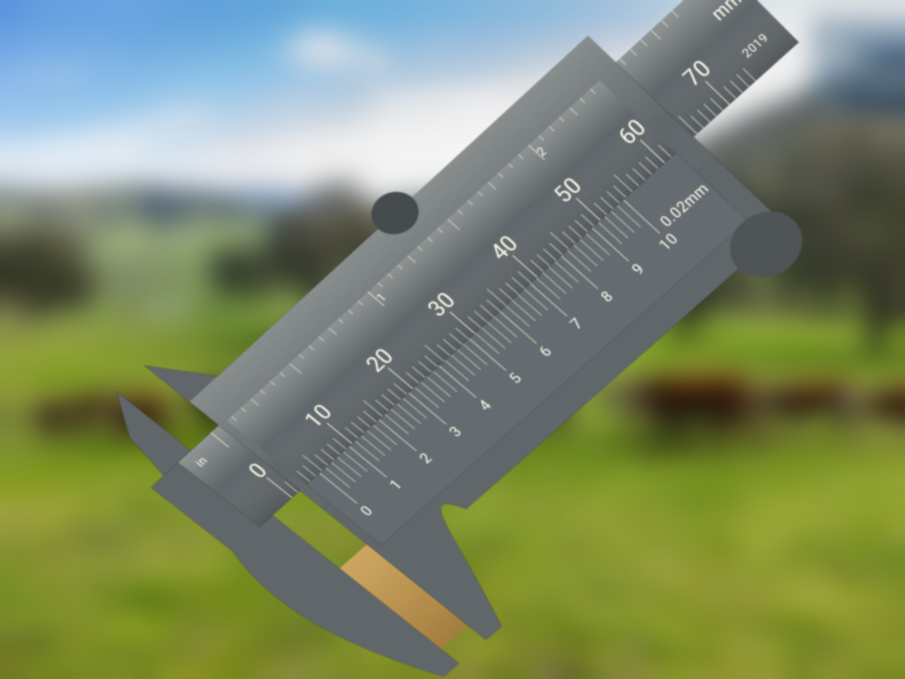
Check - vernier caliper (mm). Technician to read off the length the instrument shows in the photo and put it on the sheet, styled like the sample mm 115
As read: mm 4.6
